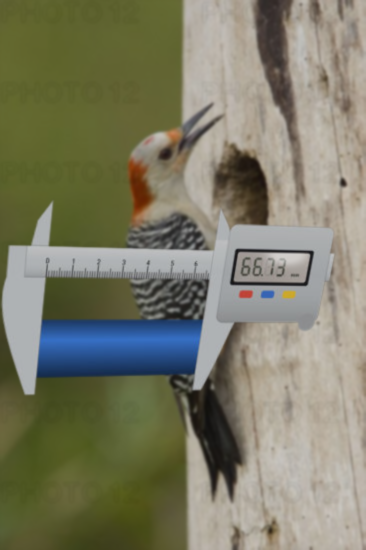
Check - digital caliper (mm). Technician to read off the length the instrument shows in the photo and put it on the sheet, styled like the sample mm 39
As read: mm 66.73
